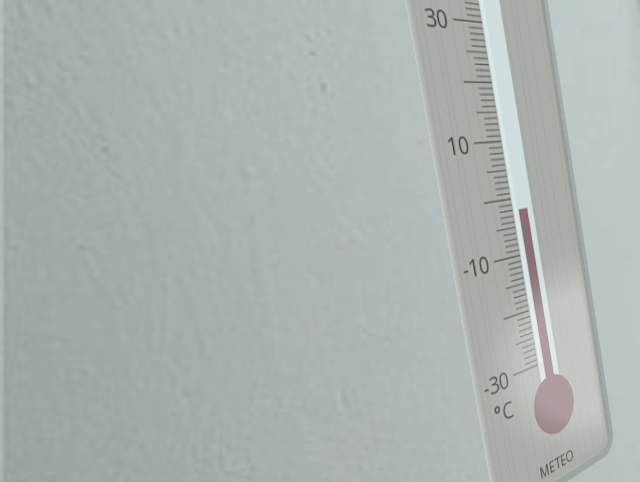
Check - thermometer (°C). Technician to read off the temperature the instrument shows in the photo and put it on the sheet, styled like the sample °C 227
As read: °C -2
